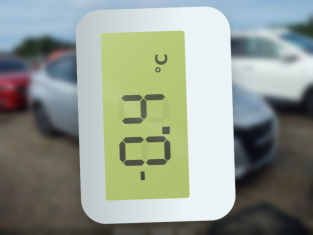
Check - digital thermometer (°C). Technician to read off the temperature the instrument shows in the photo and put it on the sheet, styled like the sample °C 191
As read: °C -0.4
